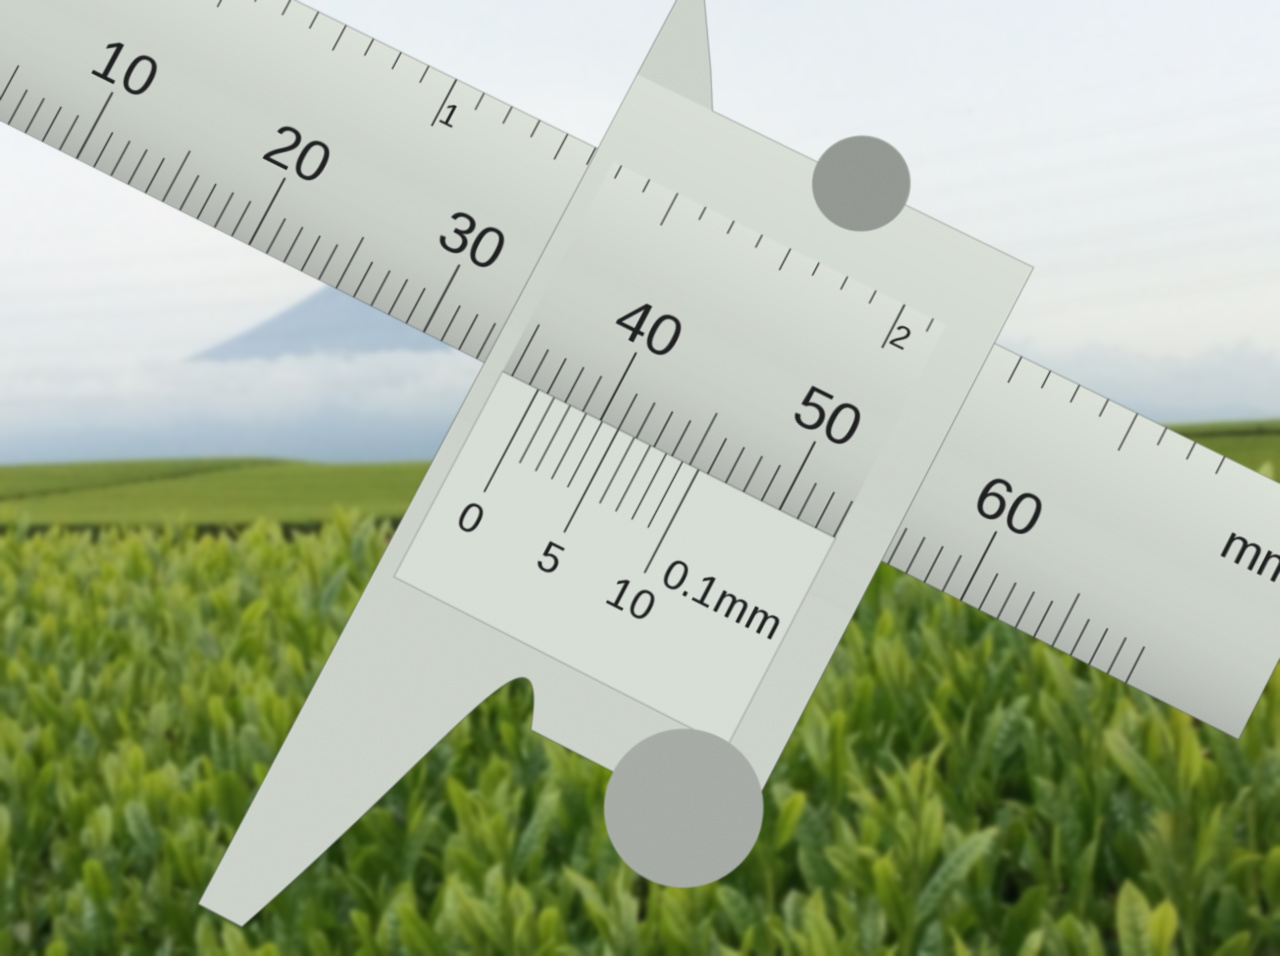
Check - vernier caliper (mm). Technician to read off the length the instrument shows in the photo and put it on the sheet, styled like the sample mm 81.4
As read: mm 36.5
